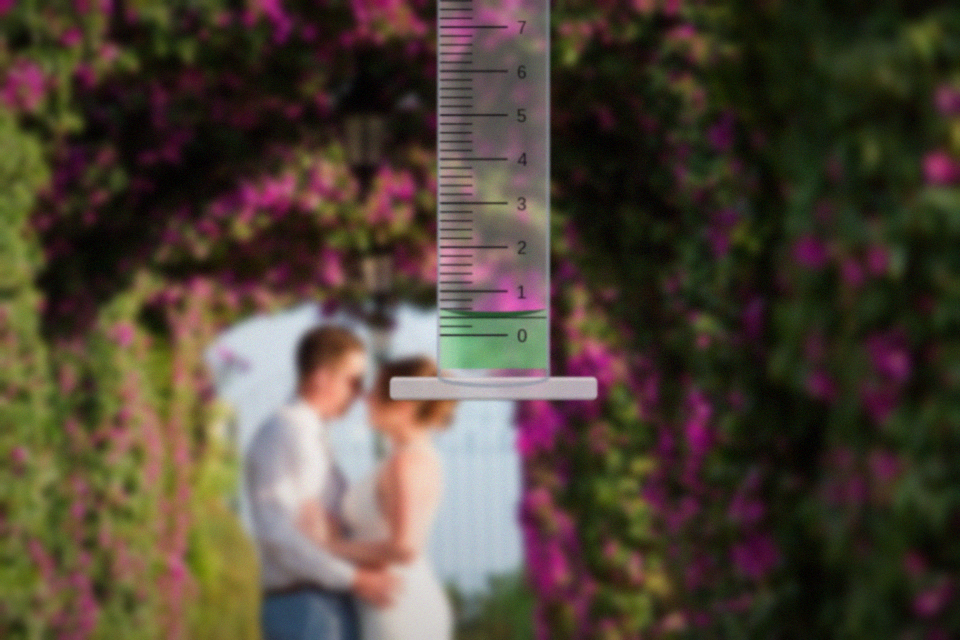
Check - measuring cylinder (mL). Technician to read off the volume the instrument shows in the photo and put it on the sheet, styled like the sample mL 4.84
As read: mL 0.4
